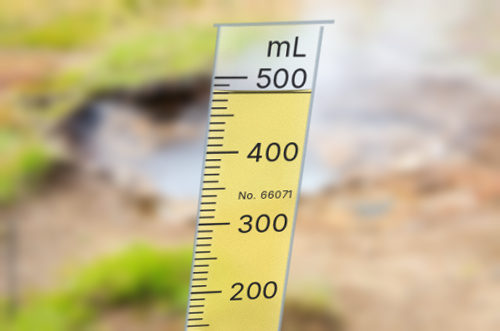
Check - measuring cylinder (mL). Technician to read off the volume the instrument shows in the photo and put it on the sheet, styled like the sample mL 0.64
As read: mL 480
